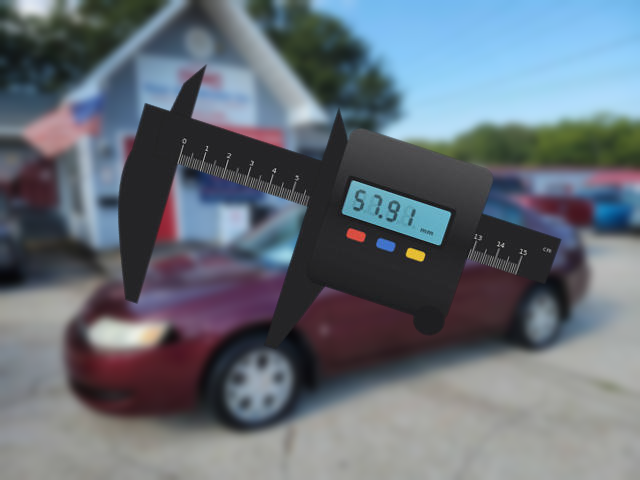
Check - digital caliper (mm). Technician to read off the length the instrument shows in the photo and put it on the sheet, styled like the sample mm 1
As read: mm 57.91
